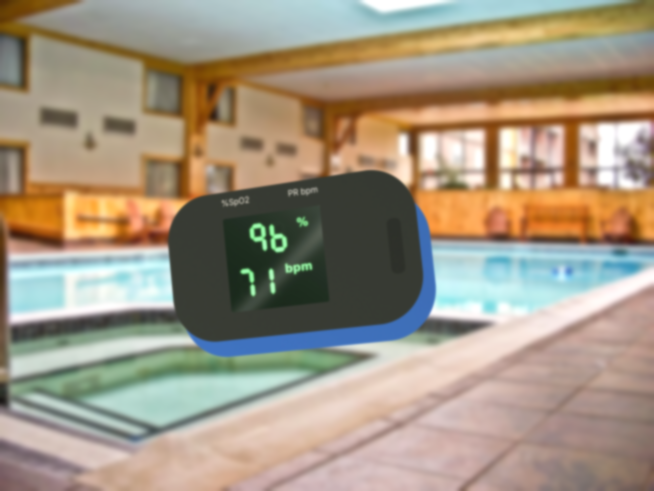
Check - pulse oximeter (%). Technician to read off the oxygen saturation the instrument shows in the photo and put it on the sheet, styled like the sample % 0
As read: % 96
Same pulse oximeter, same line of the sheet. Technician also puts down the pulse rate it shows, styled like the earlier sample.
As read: bpm 71
